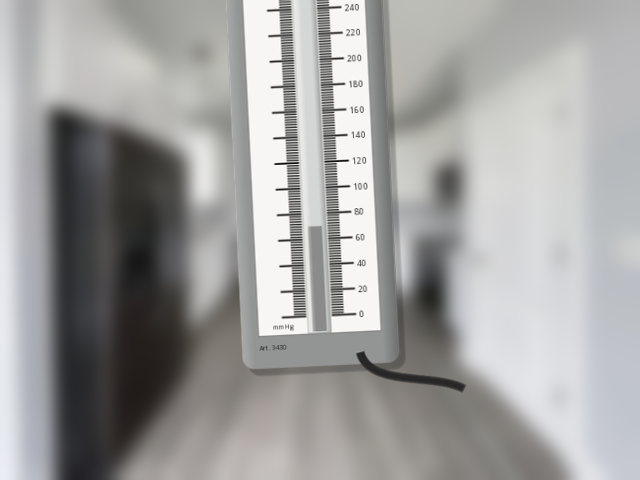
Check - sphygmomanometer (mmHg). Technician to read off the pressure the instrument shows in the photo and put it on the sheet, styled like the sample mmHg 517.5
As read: mmHg 70
